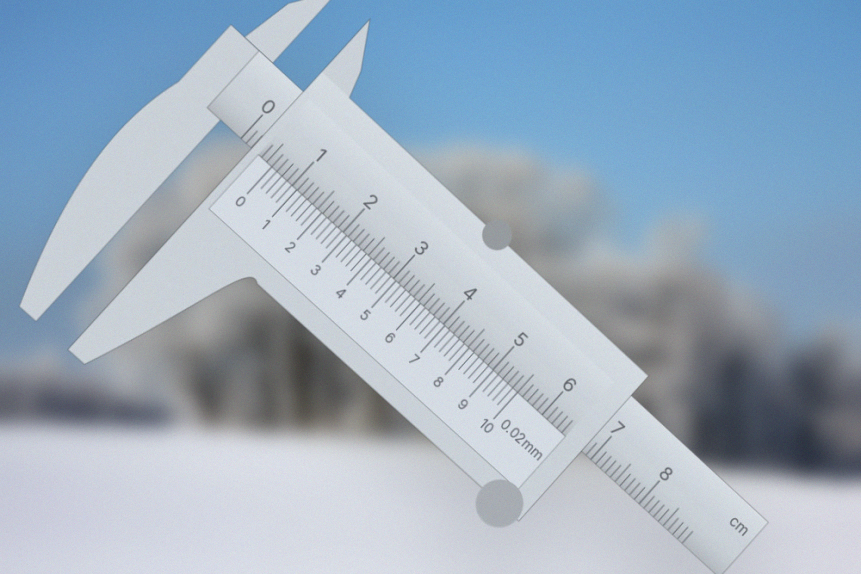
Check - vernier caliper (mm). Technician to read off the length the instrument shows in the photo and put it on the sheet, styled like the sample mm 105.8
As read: mm 6.0
